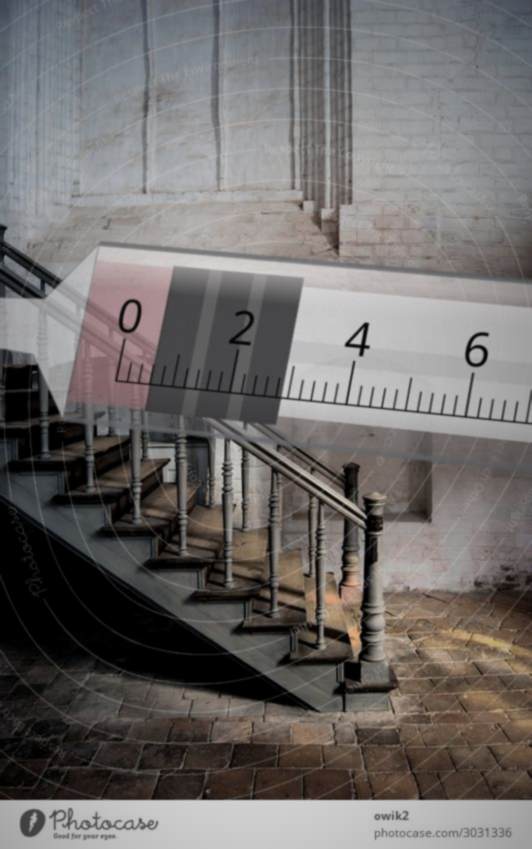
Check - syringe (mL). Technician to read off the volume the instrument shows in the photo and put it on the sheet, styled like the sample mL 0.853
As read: mL 0.6
